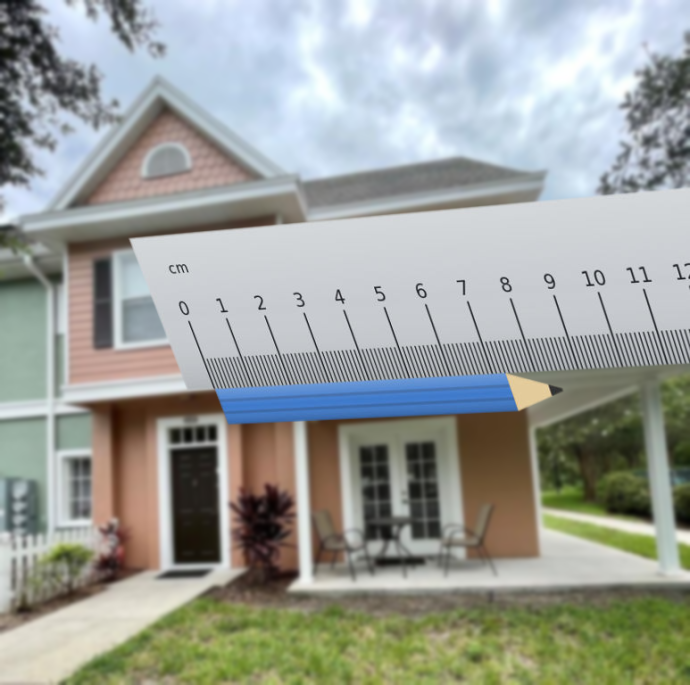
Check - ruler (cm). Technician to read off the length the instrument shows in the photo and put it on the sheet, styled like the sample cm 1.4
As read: cm 8.5
